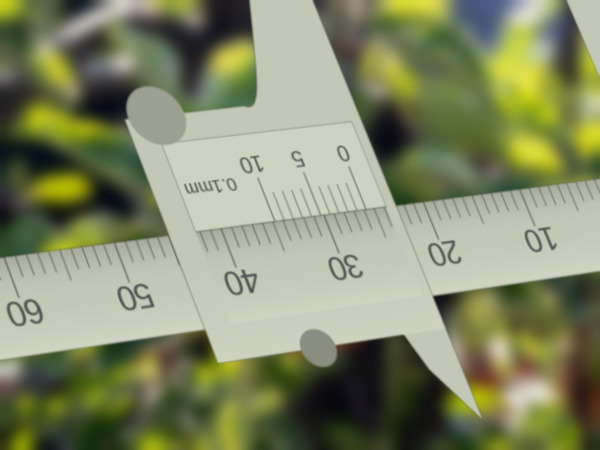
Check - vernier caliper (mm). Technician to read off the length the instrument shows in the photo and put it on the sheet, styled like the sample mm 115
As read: mm 25.8
